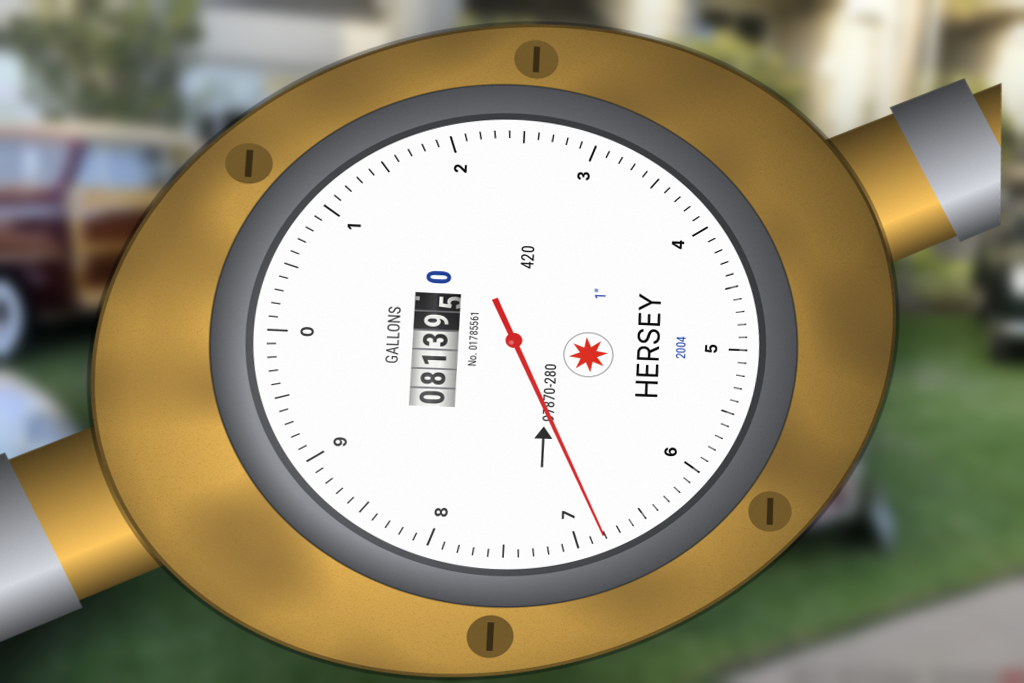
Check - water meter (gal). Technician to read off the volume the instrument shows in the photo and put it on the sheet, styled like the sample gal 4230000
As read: gal 813946.8
